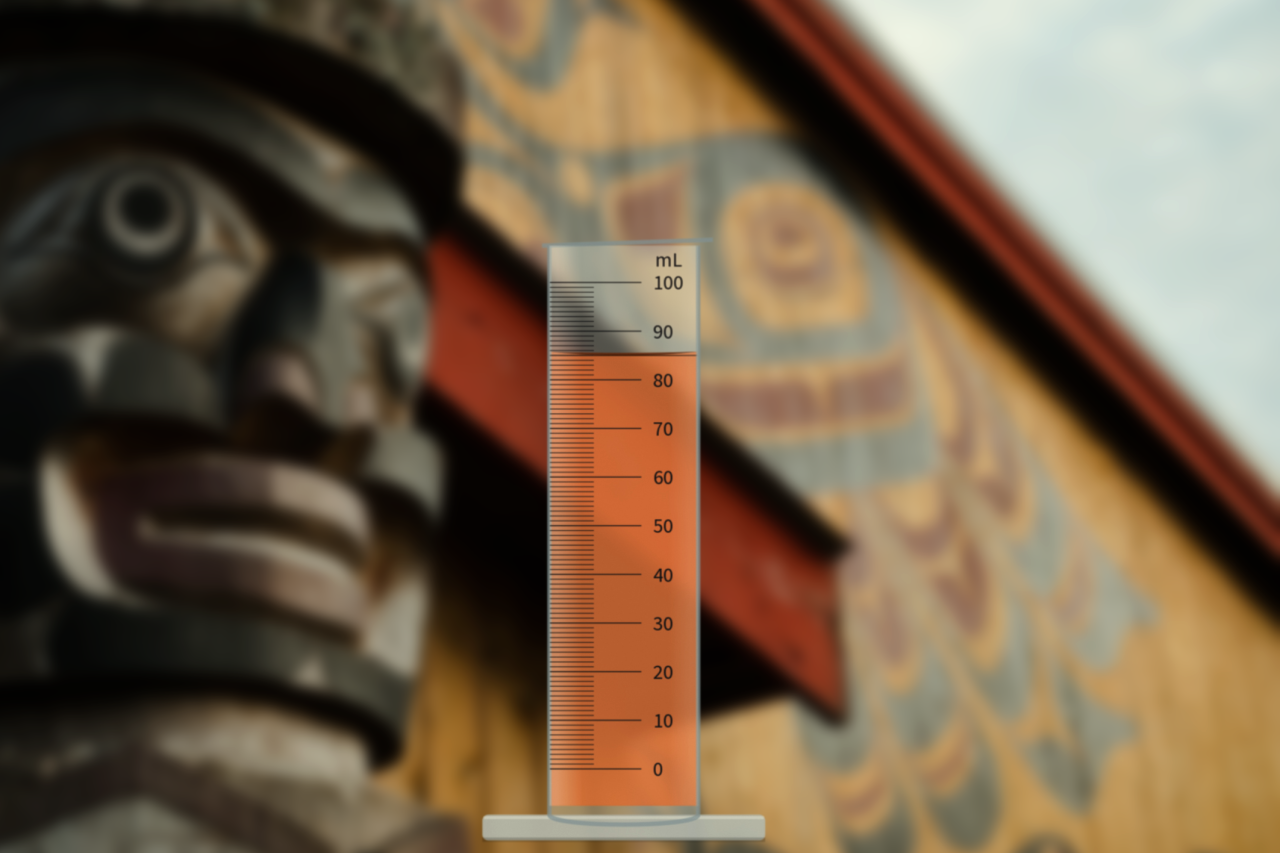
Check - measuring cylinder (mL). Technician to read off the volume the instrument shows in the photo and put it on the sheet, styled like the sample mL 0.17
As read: mL 85
